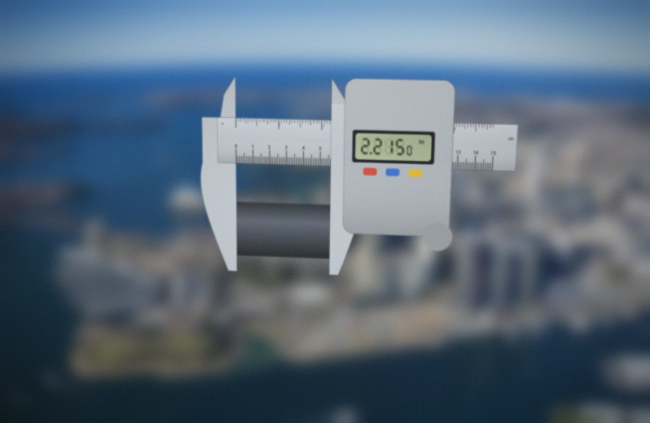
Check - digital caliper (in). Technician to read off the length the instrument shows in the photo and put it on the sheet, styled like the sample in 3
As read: in 2.2150
